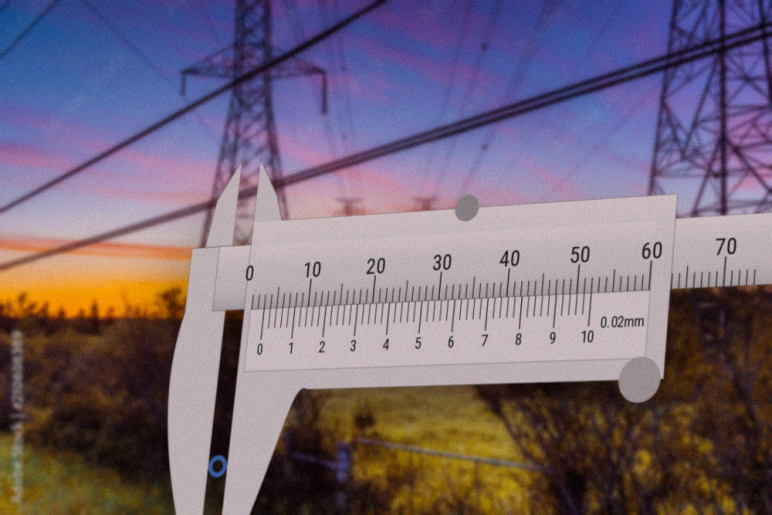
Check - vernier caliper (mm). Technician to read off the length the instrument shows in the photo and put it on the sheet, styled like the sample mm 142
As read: mm 3.0
